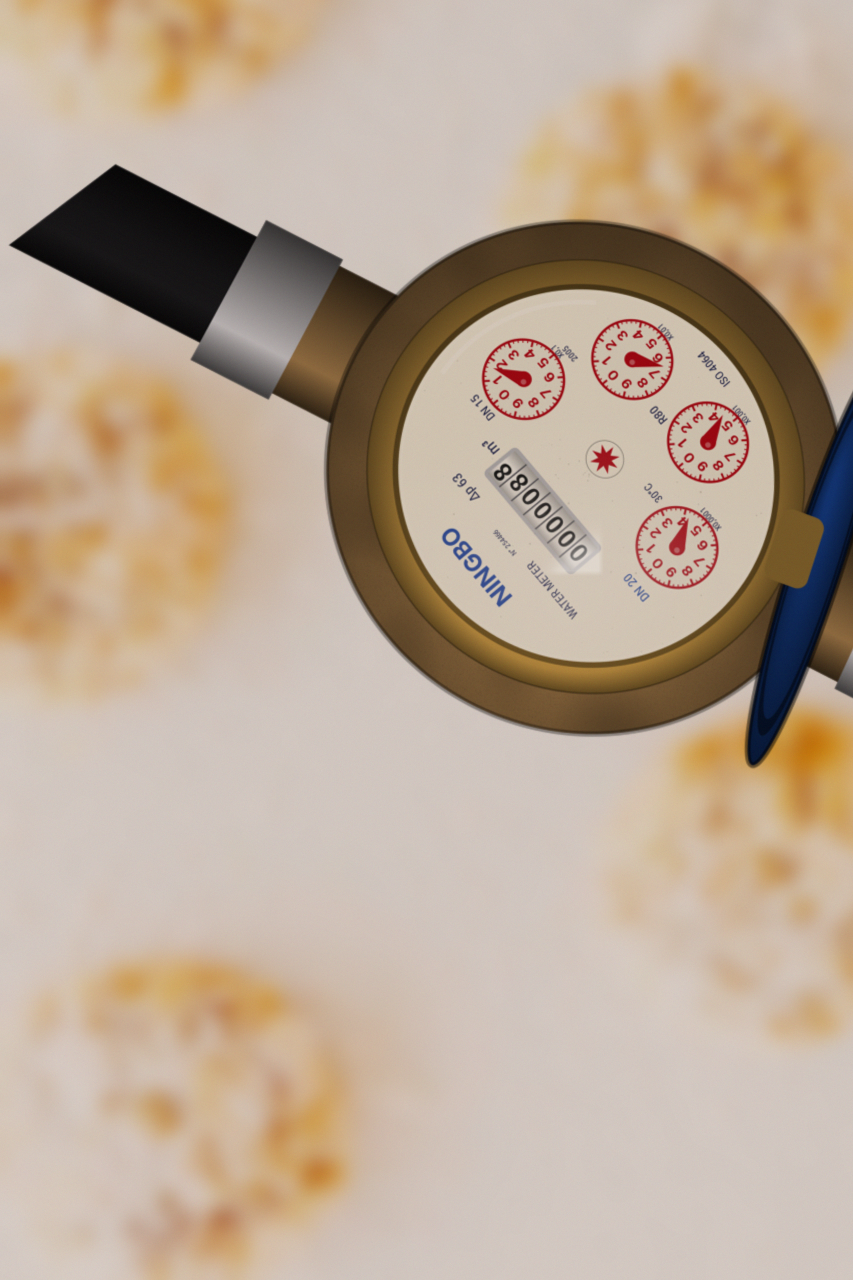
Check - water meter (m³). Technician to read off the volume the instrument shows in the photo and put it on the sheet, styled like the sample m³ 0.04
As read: m³ 88.1644
